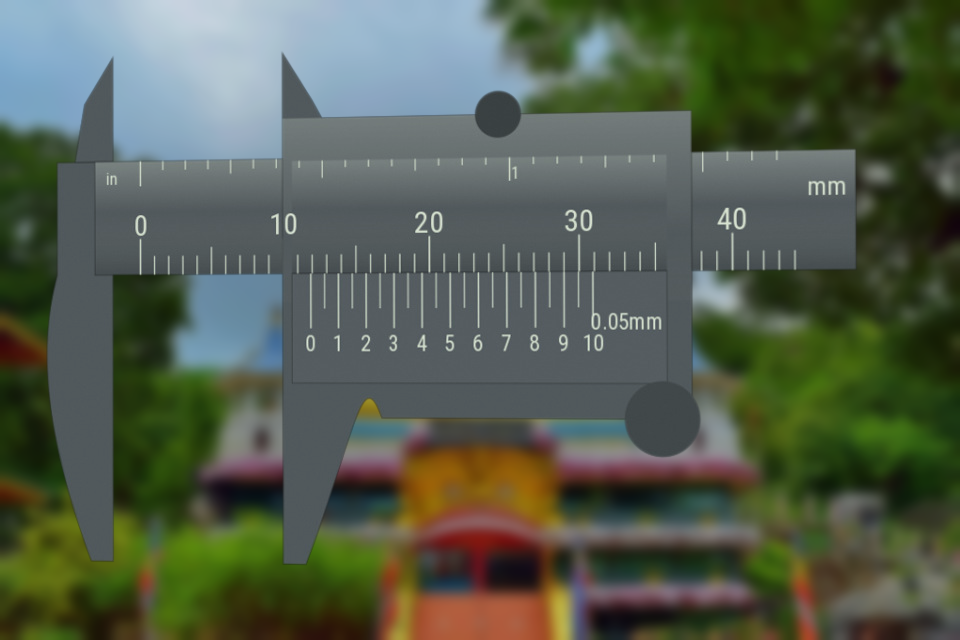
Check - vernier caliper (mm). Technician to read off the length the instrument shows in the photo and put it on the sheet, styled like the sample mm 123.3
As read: mm 11.9
